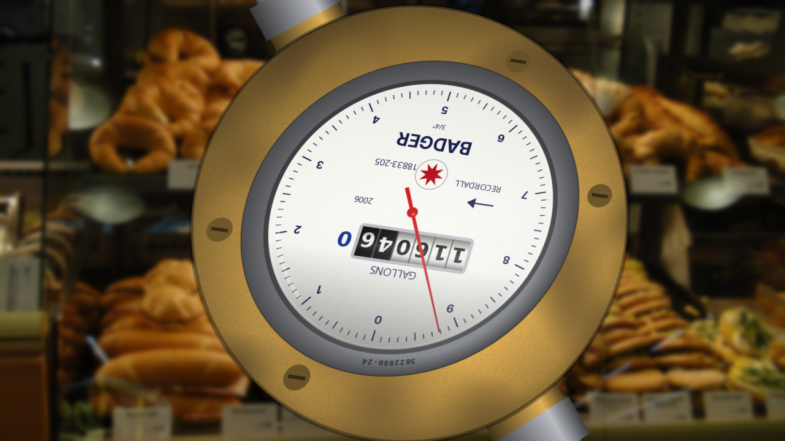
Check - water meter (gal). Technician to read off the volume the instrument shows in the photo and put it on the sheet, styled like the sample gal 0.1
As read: gal 1160459.2
